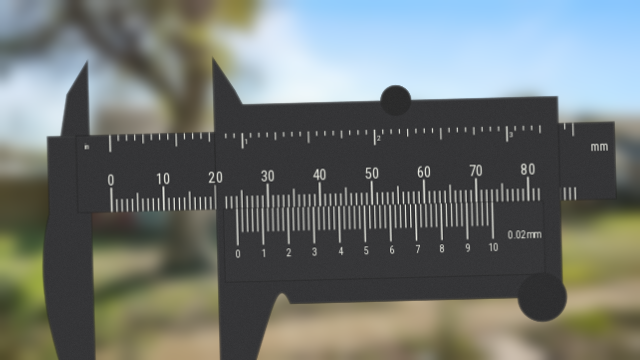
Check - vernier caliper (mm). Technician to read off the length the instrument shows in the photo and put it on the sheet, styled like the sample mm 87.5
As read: mm 24.0
